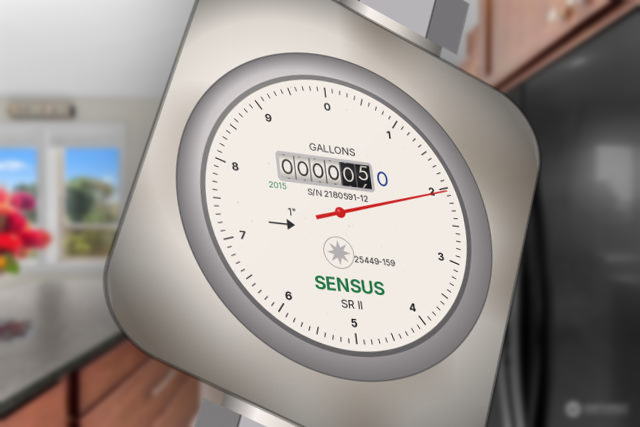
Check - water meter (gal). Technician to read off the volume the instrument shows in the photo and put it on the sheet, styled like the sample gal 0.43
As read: gal 52.0
